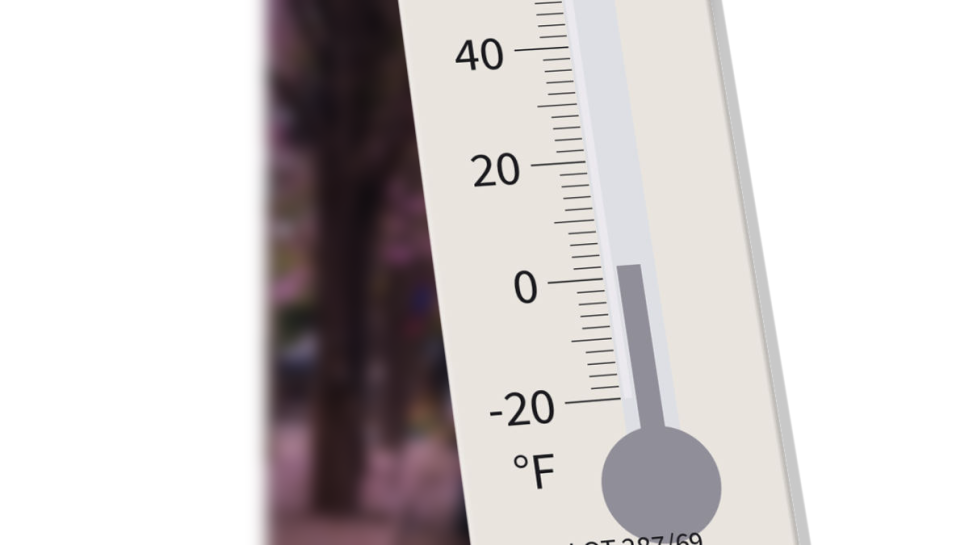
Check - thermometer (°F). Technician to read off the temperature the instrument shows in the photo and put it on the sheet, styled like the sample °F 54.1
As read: °F 2
